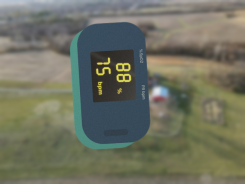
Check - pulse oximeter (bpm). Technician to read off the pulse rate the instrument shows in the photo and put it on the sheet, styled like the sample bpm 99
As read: bpm 75
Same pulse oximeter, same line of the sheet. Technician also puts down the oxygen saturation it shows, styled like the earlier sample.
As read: % 88
